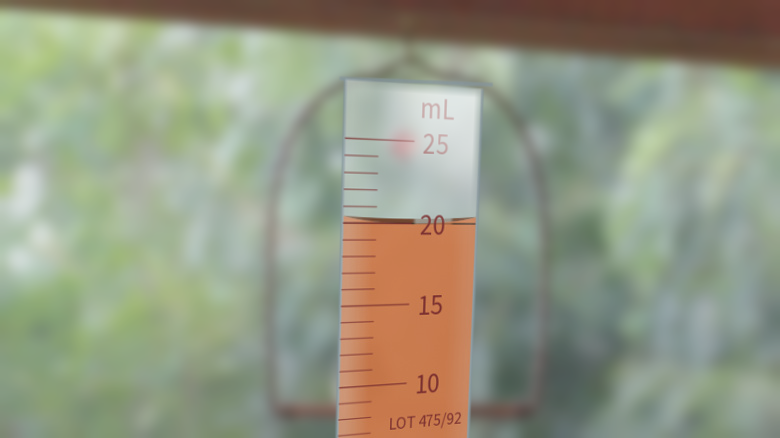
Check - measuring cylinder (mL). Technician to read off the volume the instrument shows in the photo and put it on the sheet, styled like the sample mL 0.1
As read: mL 20
